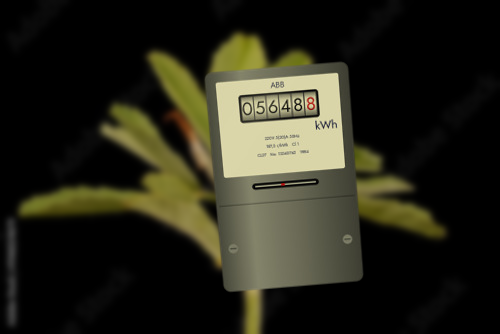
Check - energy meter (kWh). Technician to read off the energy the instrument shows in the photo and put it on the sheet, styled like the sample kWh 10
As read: kWh 5648.8
